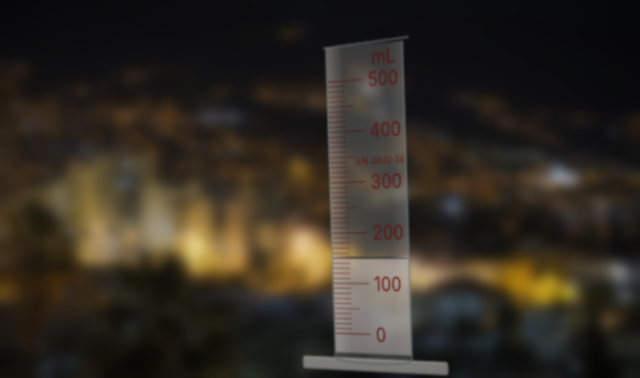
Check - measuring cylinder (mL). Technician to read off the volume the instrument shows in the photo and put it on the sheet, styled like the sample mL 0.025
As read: mL 150
